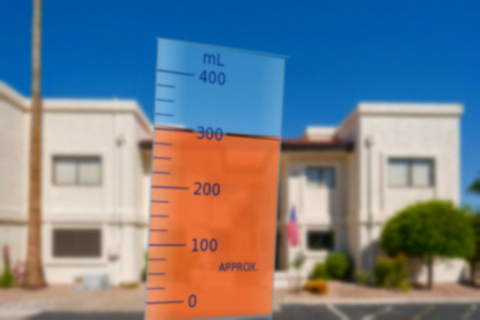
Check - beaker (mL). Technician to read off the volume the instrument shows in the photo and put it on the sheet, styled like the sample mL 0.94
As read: mL 300
